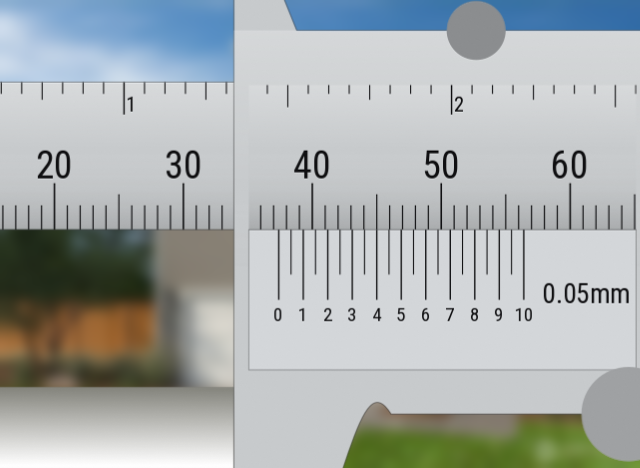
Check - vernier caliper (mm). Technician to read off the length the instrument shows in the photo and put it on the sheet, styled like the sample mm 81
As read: mm 37.4
